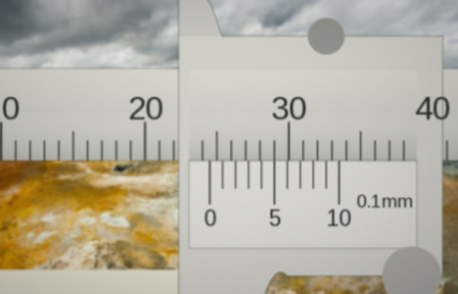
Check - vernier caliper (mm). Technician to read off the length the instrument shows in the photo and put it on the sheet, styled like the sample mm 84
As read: mm 24.5
